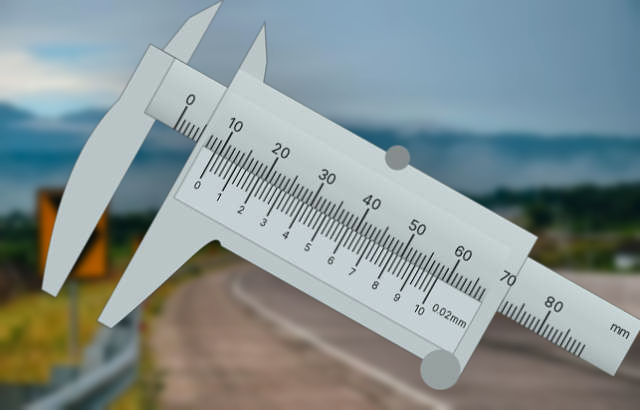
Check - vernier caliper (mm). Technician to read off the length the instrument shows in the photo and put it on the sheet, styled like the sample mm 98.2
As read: mm 9.0
